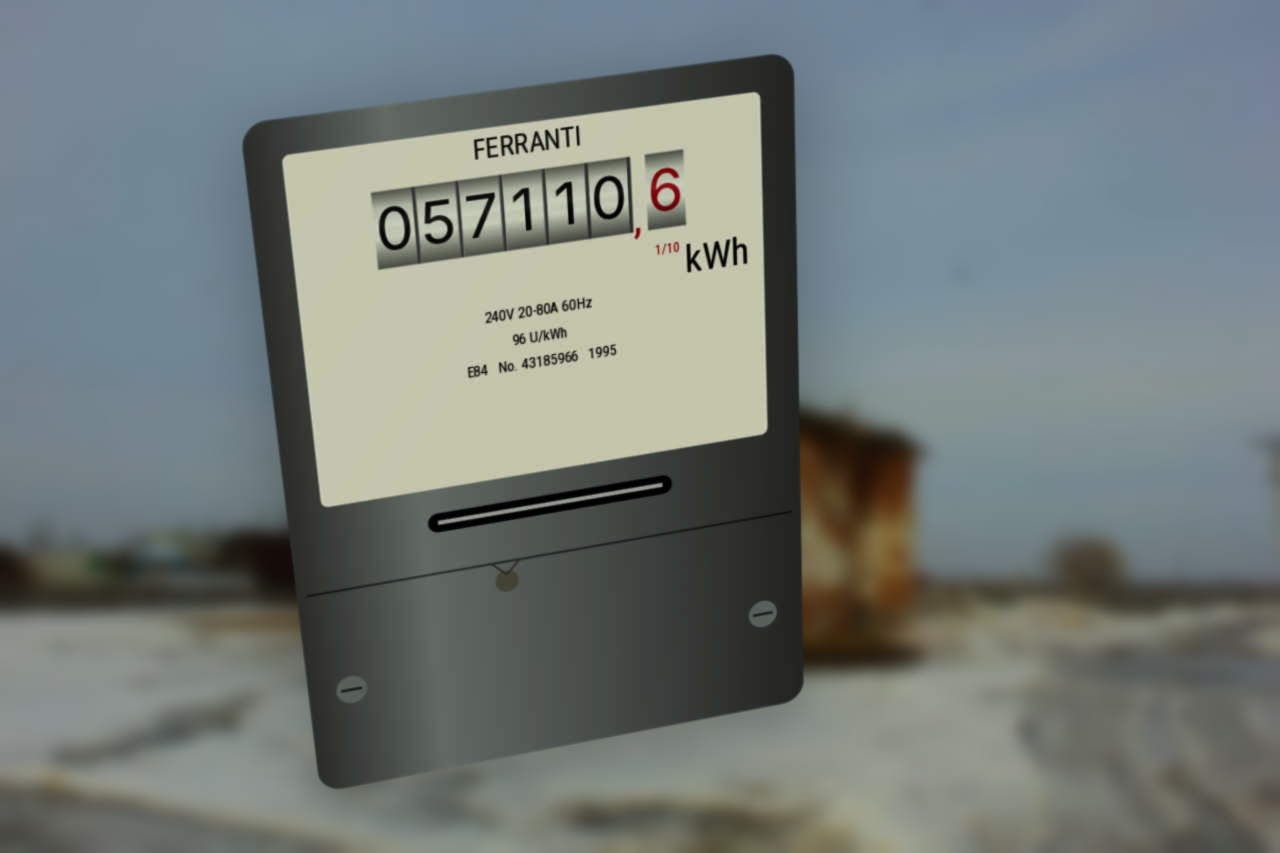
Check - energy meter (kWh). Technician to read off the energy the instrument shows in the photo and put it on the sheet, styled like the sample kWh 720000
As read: kWh 57110.6
